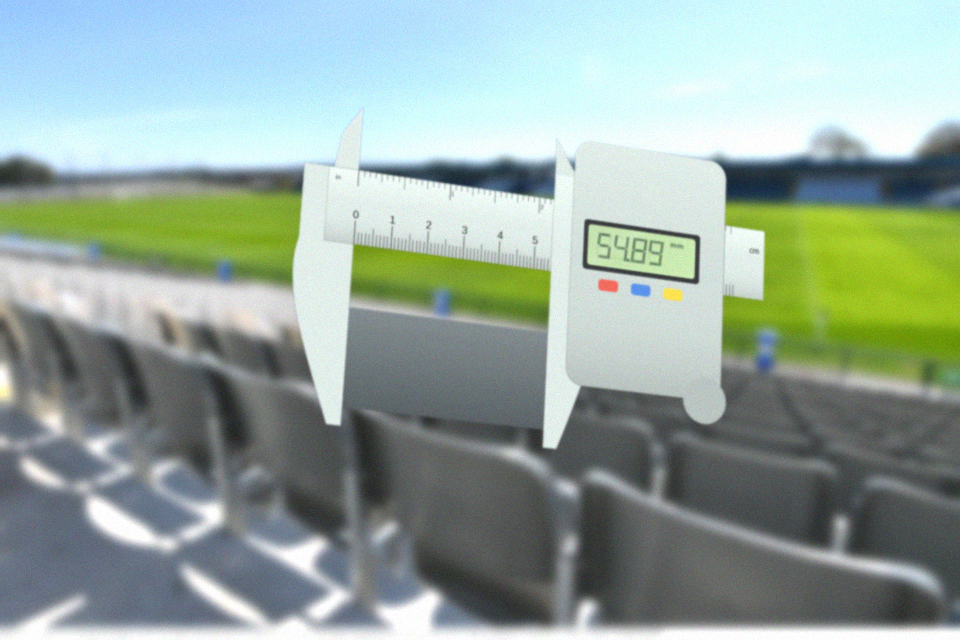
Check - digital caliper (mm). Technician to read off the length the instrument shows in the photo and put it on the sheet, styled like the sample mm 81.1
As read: mm 54.89
